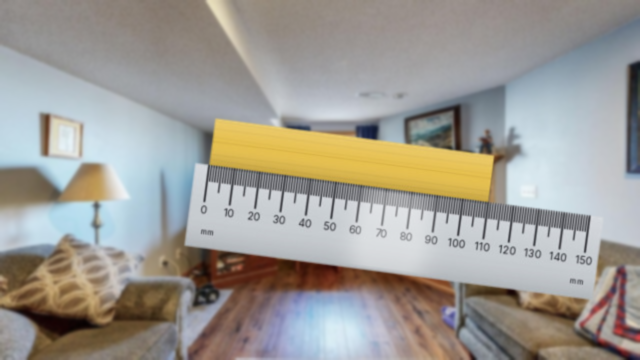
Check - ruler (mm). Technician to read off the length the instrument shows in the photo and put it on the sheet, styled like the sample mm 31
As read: mm 110
